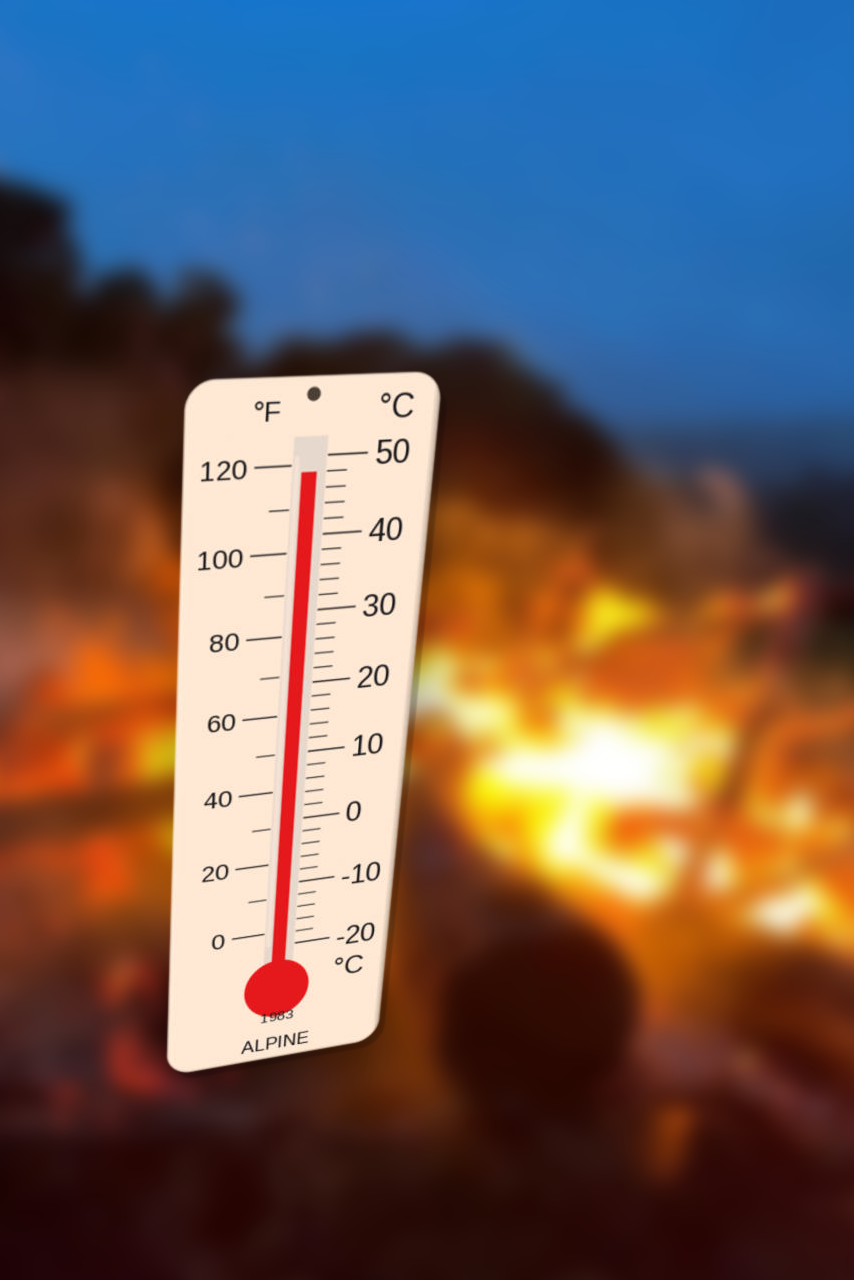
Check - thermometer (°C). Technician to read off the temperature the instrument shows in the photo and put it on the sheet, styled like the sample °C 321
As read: °C 48
